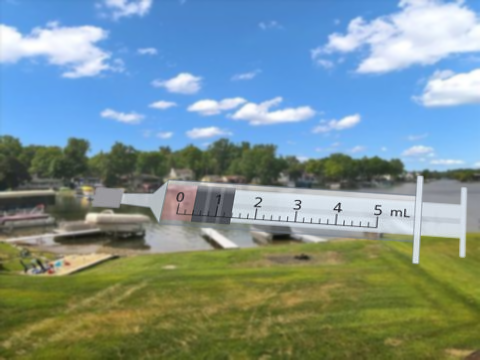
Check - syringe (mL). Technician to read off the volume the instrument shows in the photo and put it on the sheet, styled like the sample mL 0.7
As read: mL 0.4
